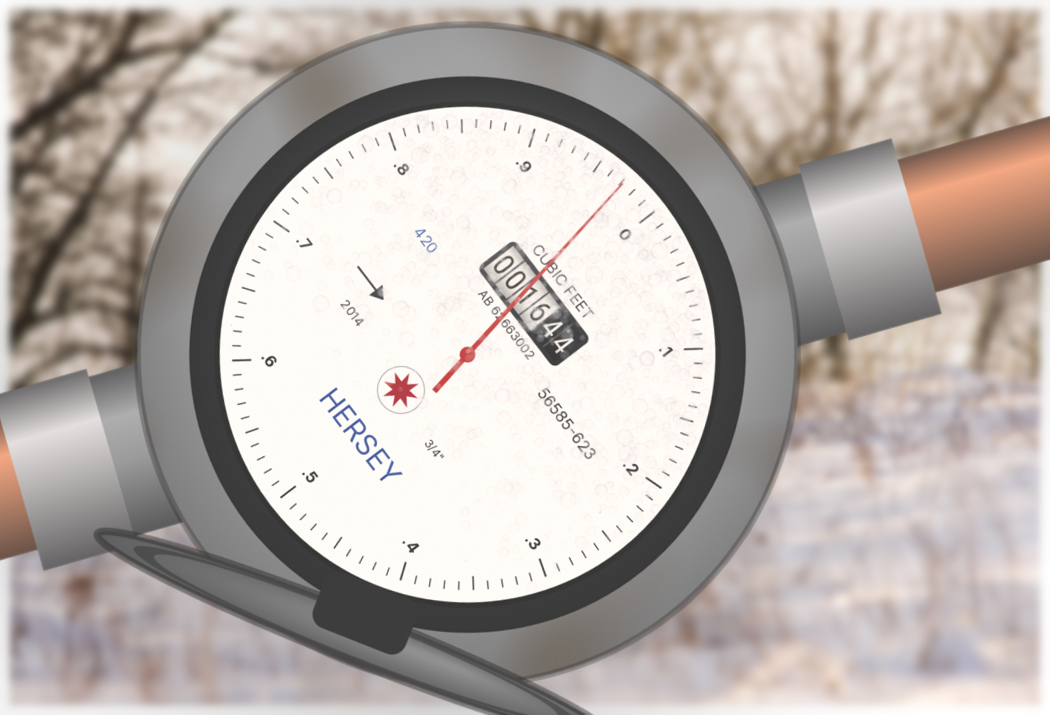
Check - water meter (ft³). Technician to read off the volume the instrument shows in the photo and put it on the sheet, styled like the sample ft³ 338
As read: ft³ 1643.97
